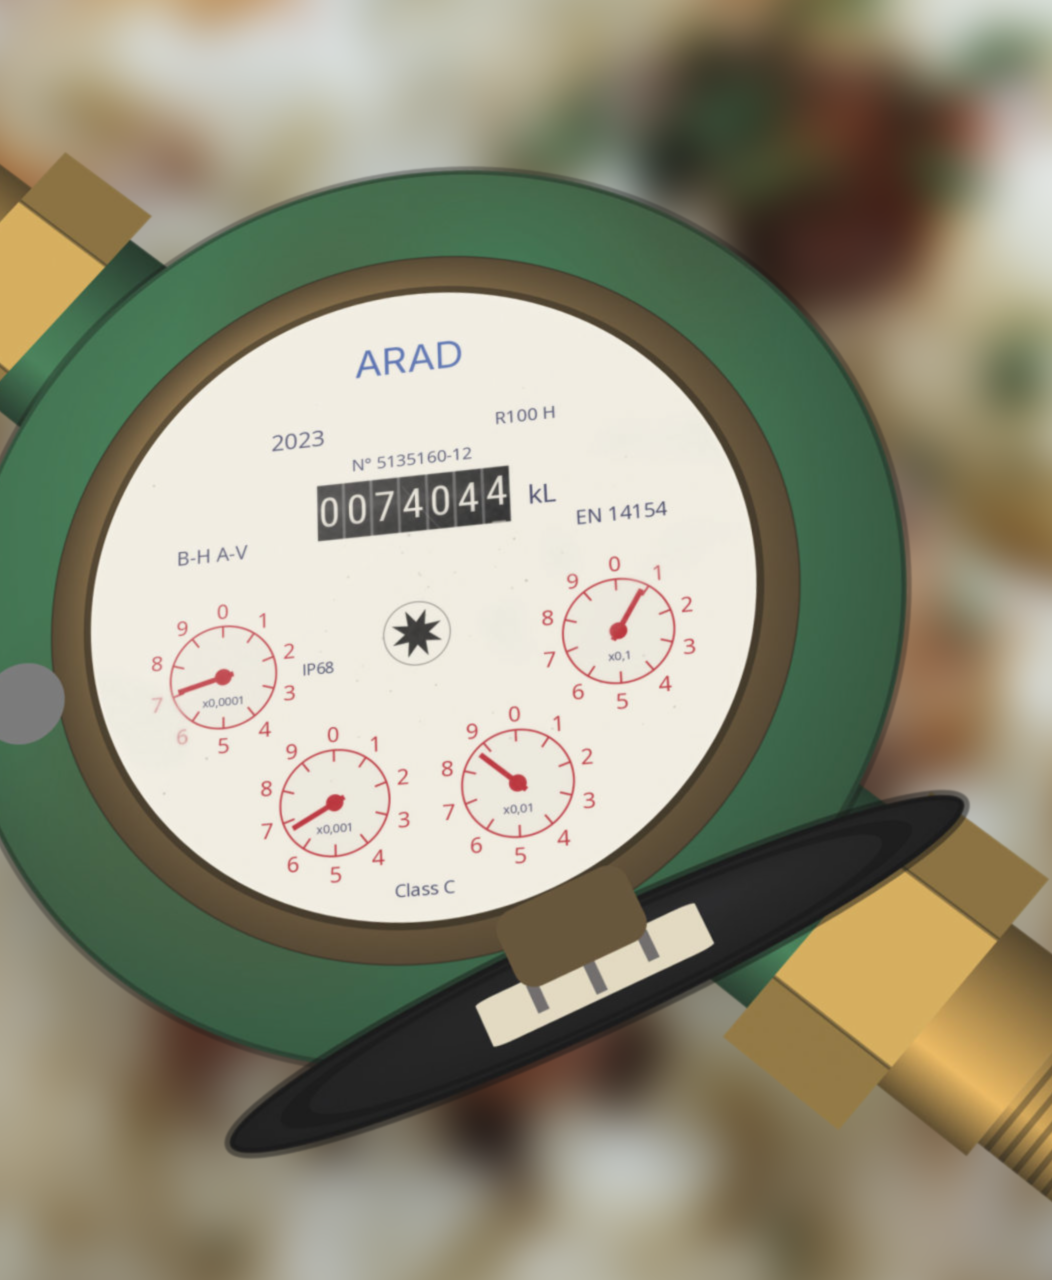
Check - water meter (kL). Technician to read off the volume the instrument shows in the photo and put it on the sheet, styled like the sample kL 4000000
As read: kL 74044.0867
